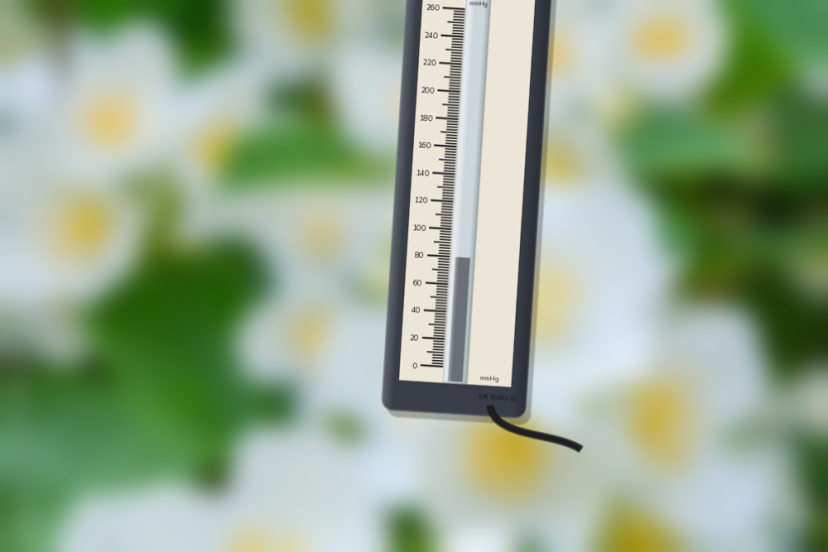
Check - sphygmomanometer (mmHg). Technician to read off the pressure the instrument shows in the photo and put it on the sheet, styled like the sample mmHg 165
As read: mmHg 80
